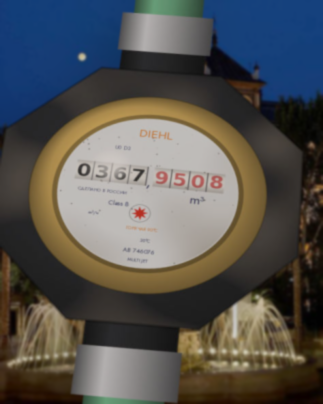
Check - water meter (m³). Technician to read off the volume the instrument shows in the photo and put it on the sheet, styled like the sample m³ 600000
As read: m³ 367.9508
